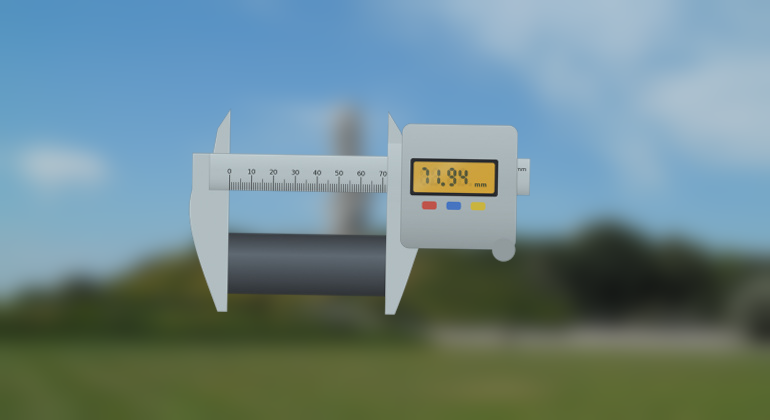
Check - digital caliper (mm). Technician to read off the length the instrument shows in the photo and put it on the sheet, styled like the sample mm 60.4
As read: mm 71.94
